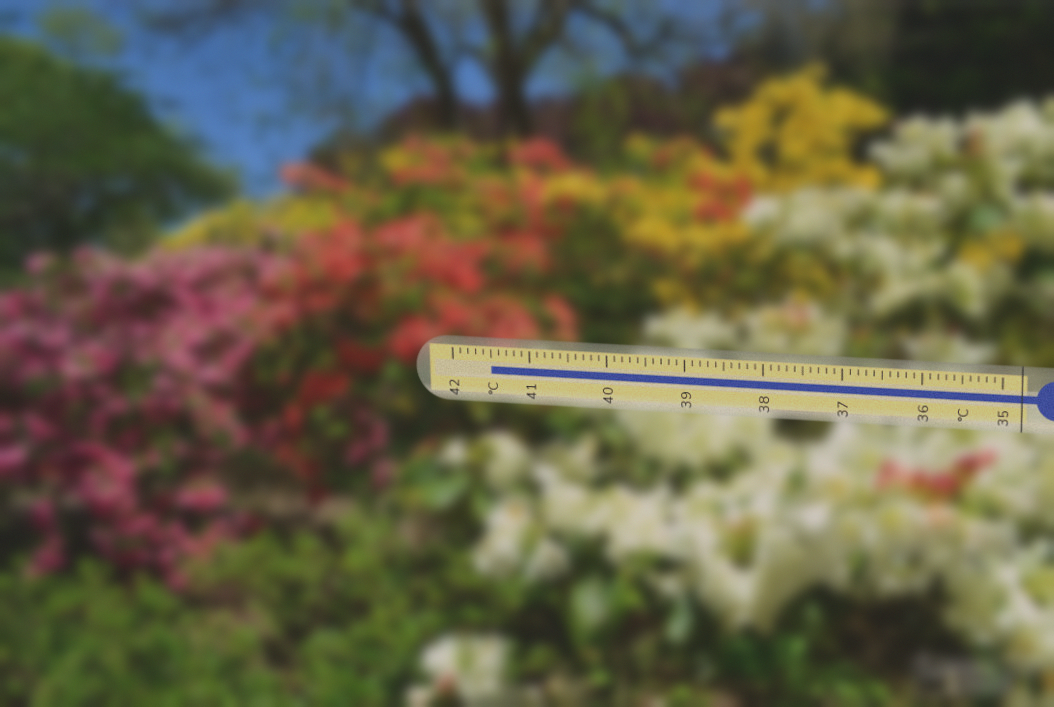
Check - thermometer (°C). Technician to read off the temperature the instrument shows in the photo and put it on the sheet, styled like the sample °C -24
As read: °C 41.5
